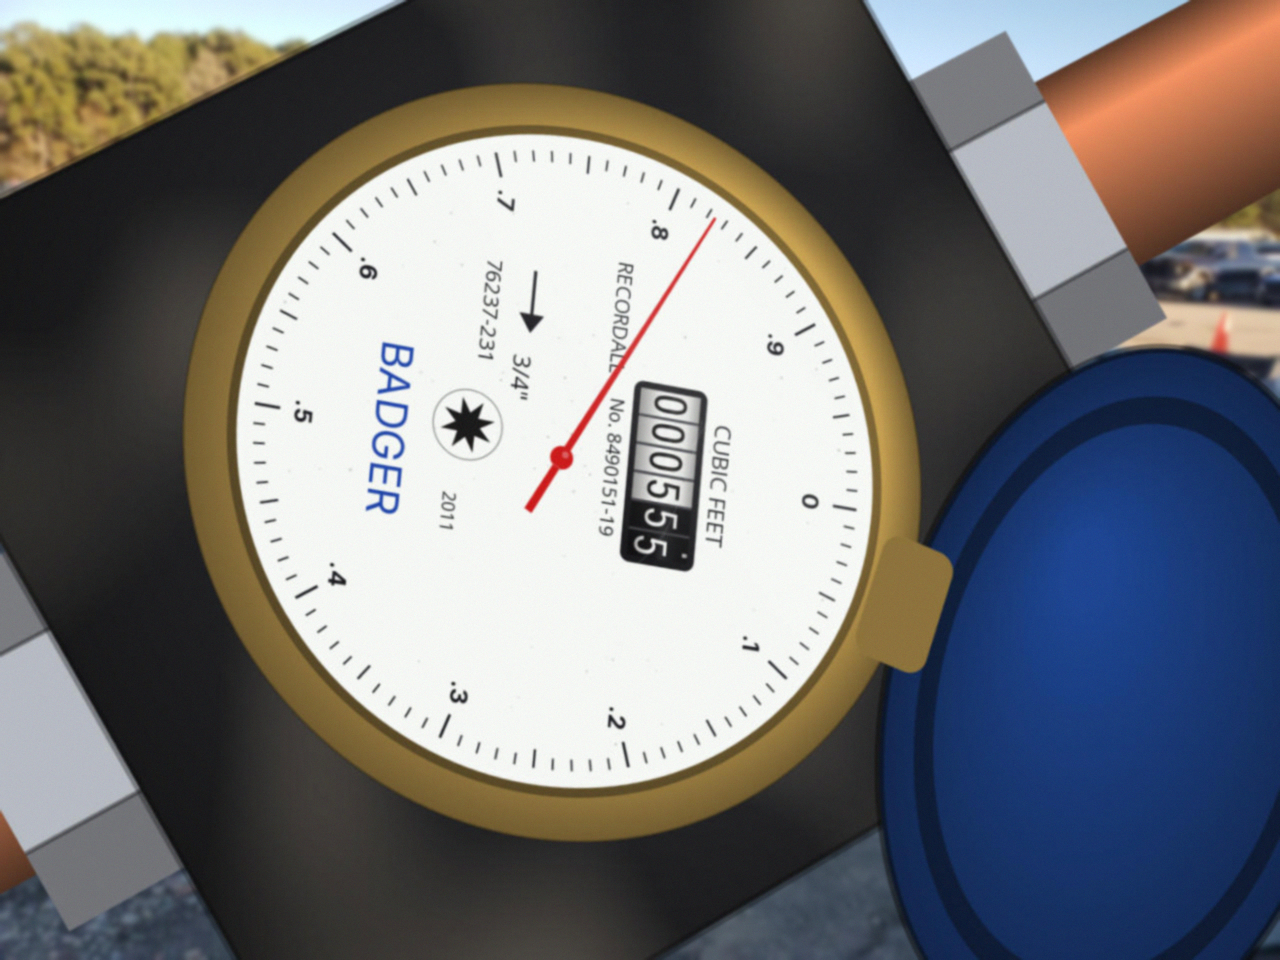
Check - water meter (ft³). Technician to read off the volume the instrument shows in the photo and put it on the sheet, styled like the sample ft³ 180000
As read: ft³ 554.82
